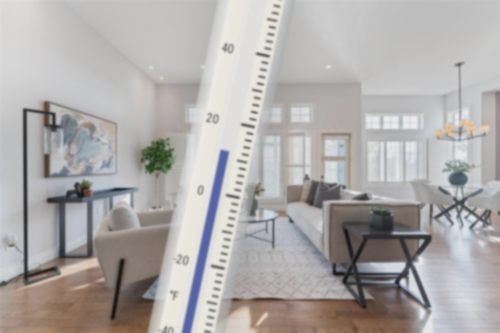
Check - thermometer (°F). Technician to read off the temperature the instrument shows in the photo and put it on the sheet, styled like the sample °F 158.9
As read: °F 12
